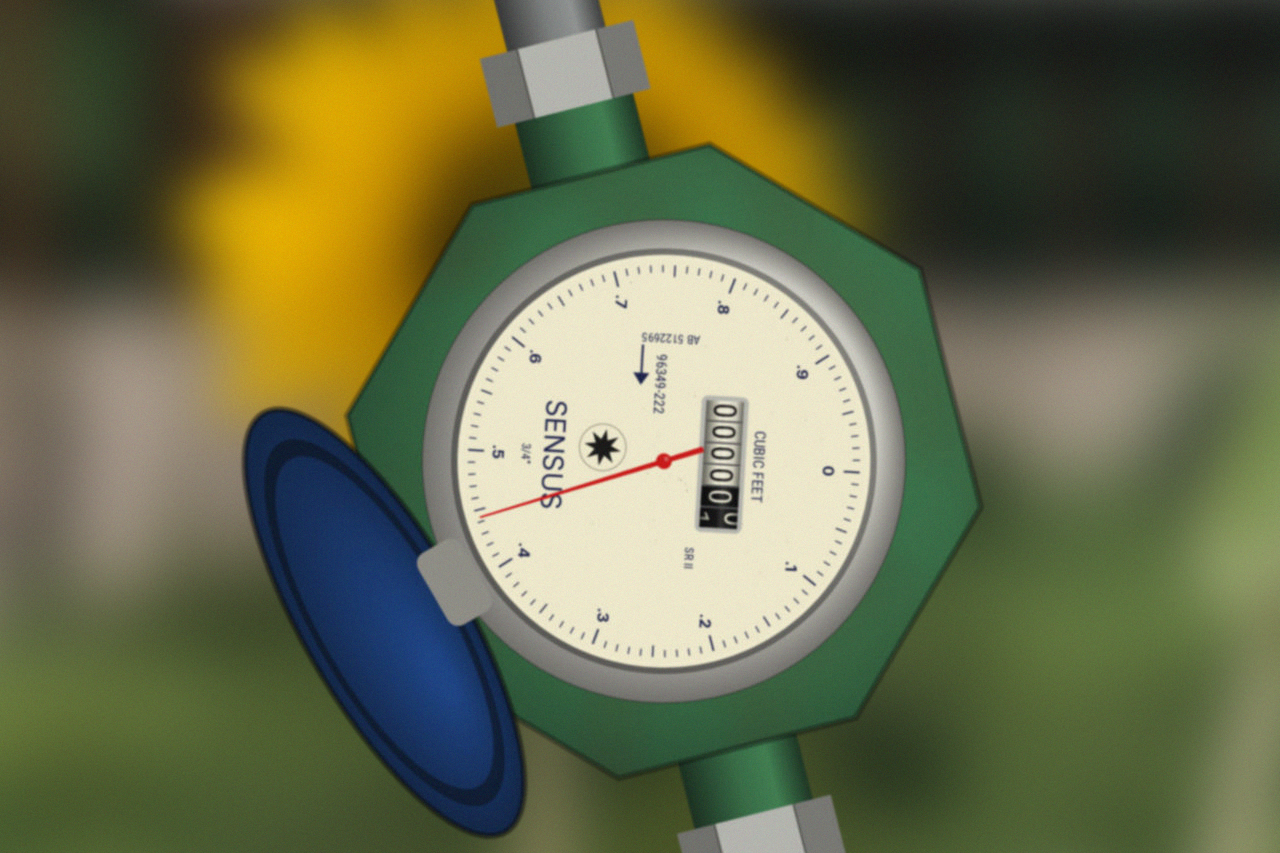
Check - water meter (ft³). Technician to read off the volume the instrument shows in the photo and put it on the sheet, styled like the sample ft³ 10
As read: ft³ 0.44
